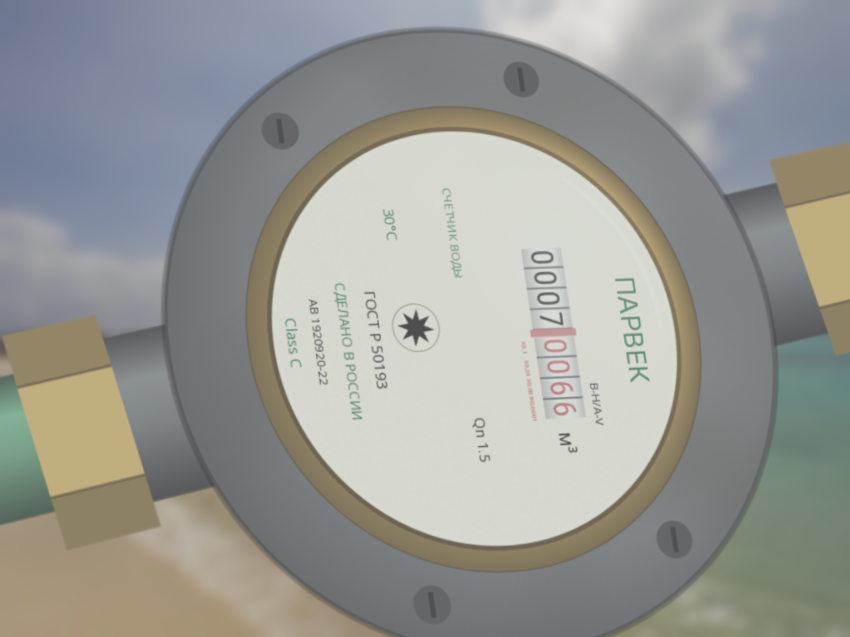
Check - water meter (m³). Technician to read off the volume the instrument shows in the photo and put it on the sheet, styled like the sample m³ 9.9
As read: m³ 7.0066
